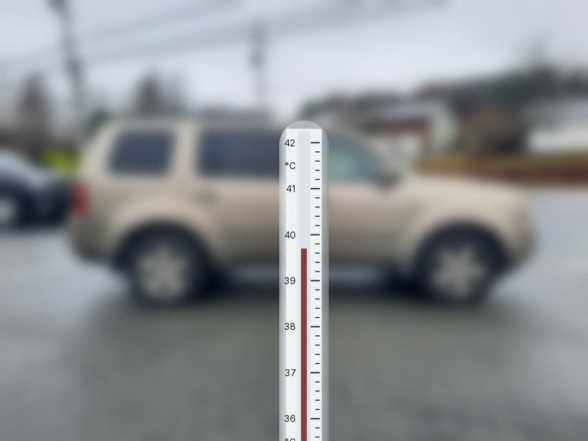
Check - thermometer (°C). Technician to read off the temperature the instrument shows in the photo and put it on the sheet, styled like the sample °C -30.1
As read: °C 39.7
